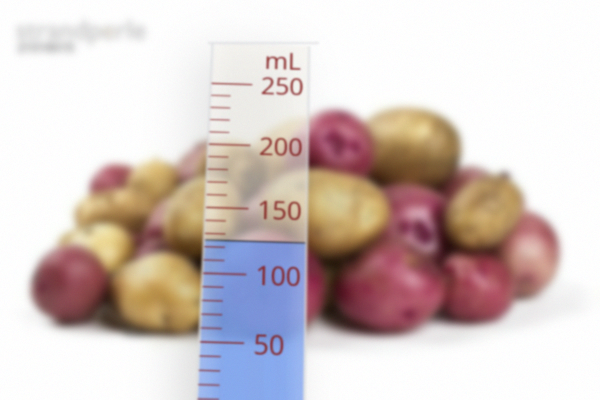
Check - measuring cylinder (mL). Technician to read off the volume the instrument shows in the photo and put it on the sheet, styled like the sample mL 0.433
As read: mL 125
